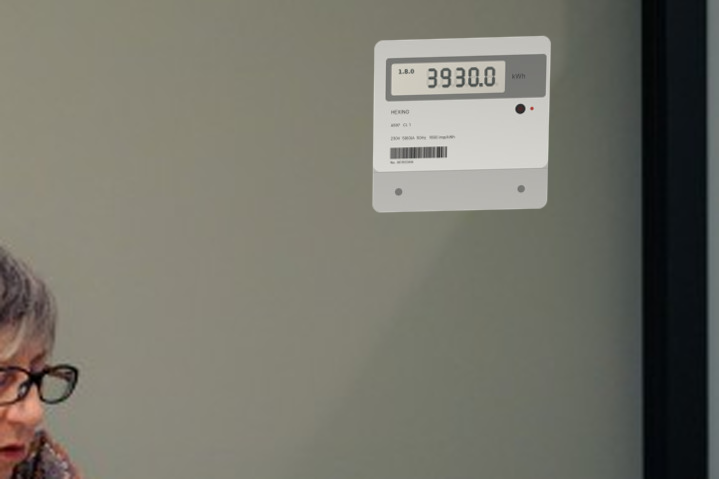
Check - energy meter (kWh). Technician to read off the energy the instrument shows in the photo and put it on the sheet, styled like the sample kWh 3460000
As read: kWh 3930.0
